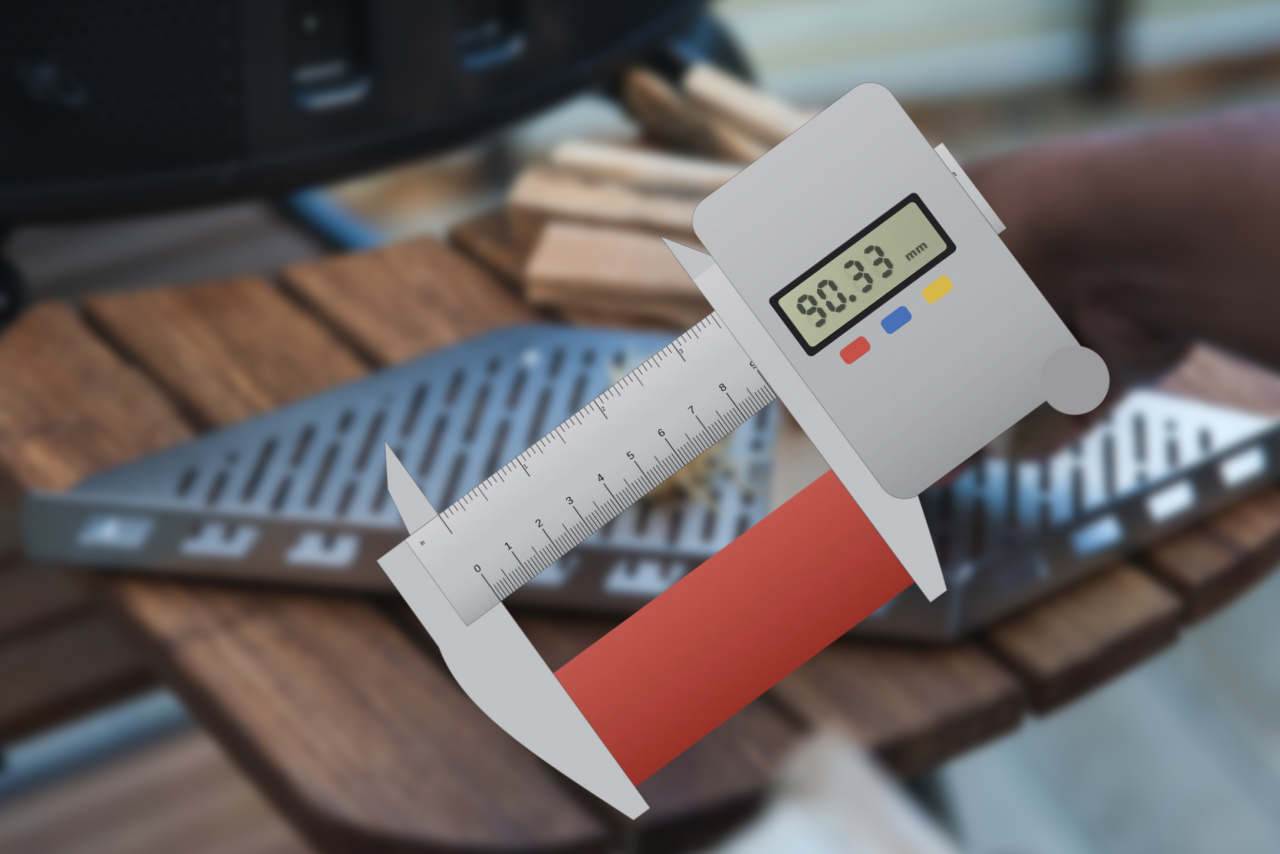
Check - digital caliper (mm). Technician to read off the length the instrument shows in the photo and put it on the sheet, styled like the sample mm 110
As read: mm 90.33
